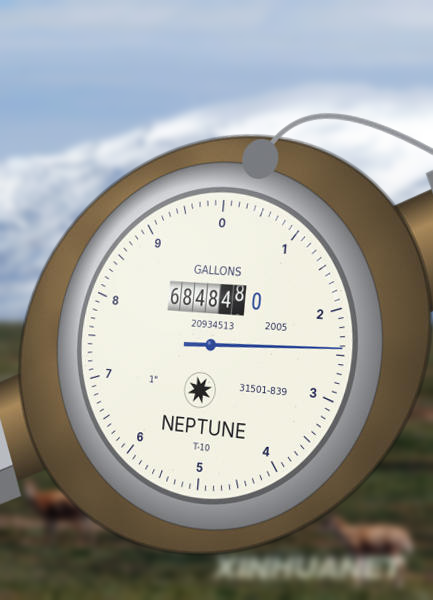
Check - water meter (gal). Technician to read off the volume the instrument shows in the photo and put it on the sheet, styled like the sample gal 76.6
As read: gal 6848482.4
